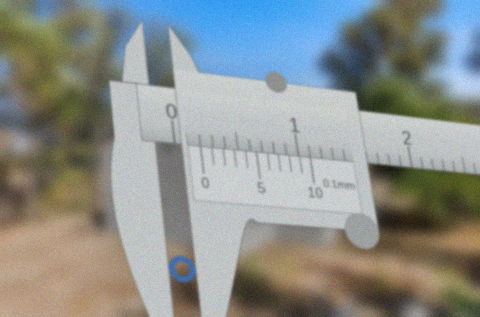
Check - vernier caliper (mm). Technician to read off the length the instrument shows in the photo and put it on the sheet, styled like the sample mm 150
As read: mm 2.0
